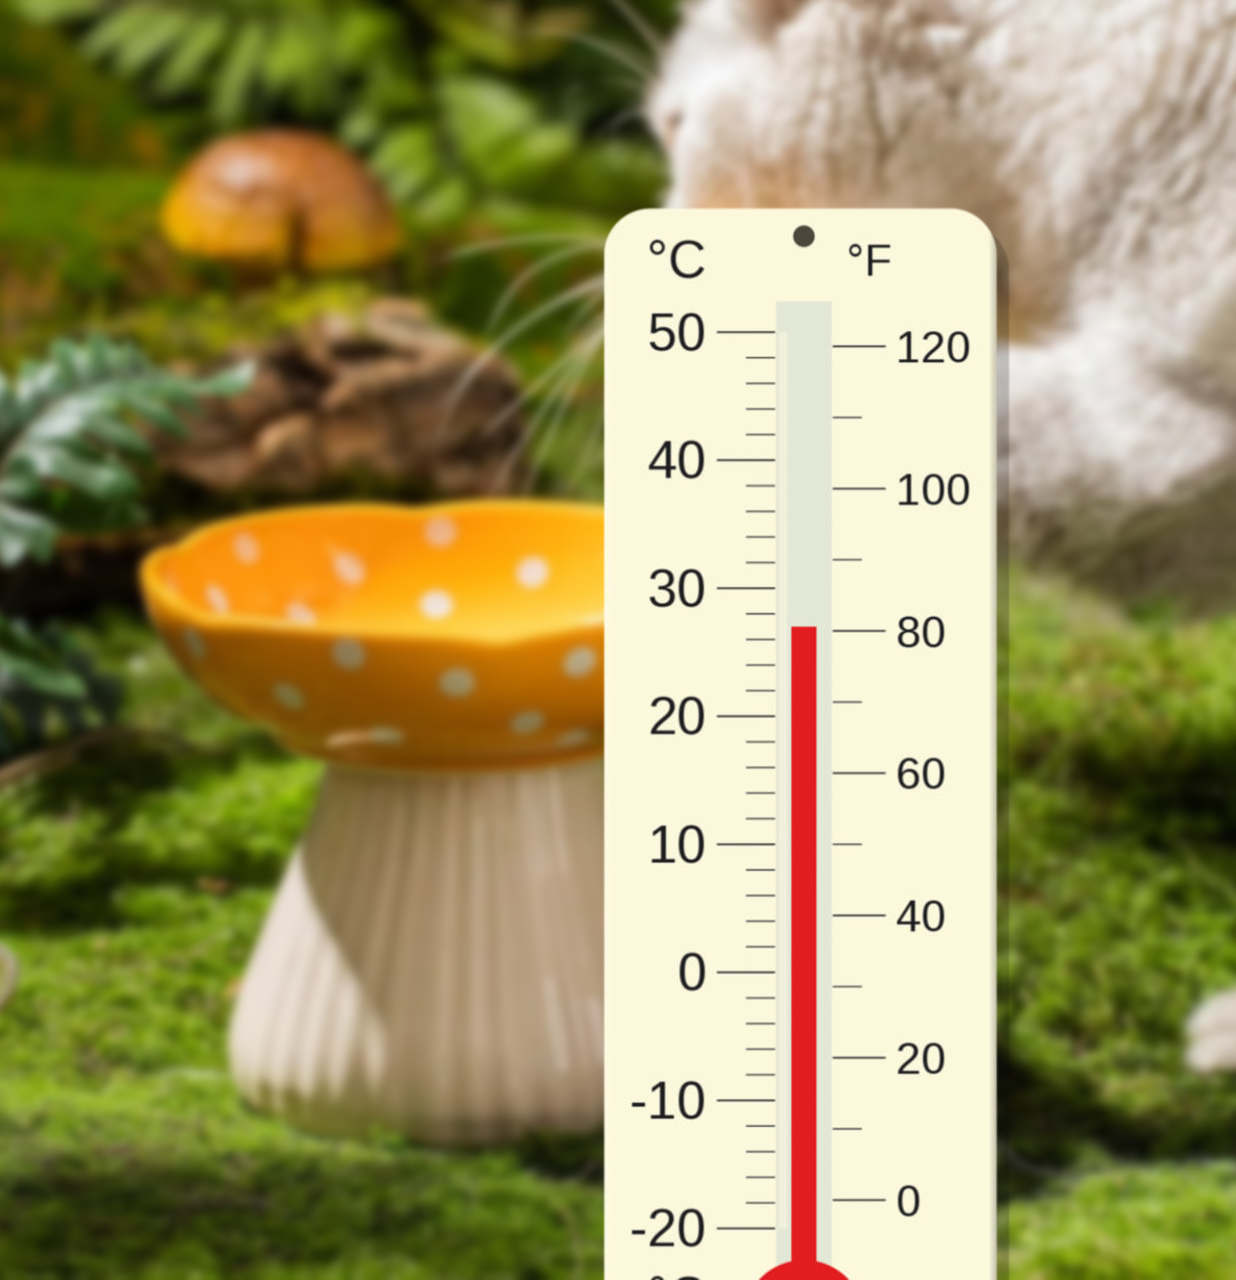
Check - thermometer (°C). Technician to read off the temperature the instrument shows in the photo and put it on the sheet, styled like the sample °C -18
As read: °C 27
